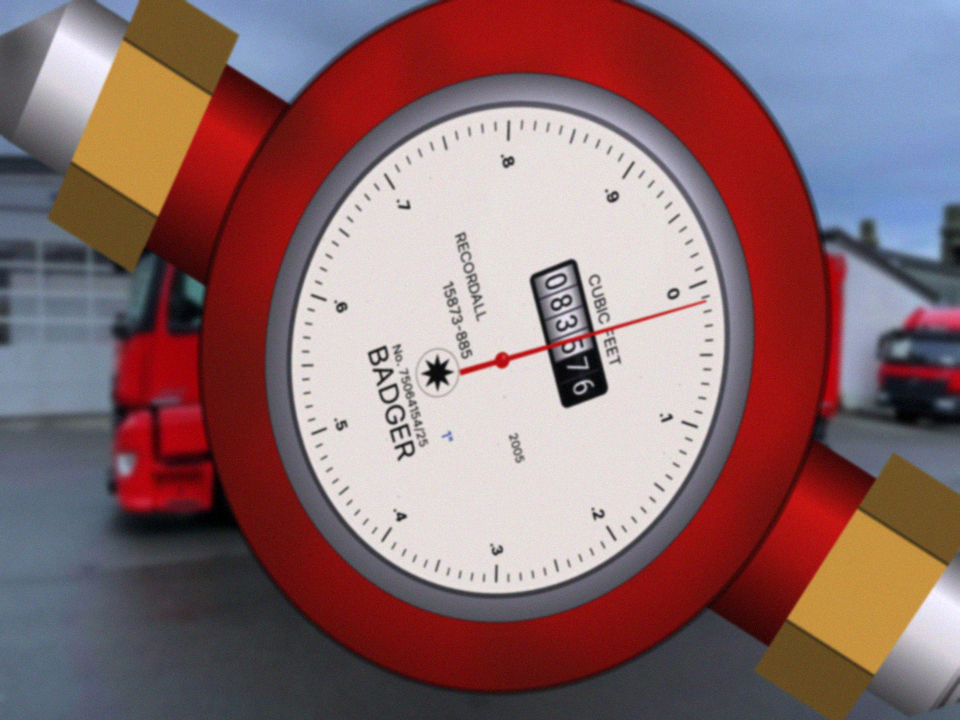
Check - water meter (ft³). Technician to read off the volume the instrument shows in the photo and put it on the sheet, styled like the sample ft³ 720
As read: ft³ 83576.01
